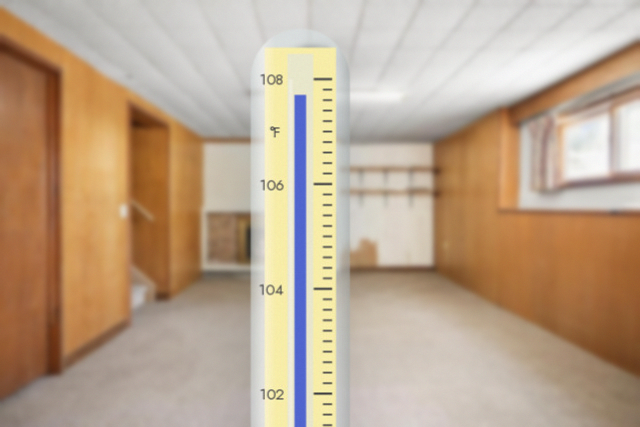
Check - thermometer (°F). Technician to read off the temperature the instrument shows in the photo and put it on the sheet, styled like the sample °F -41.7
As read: °F 107.7
